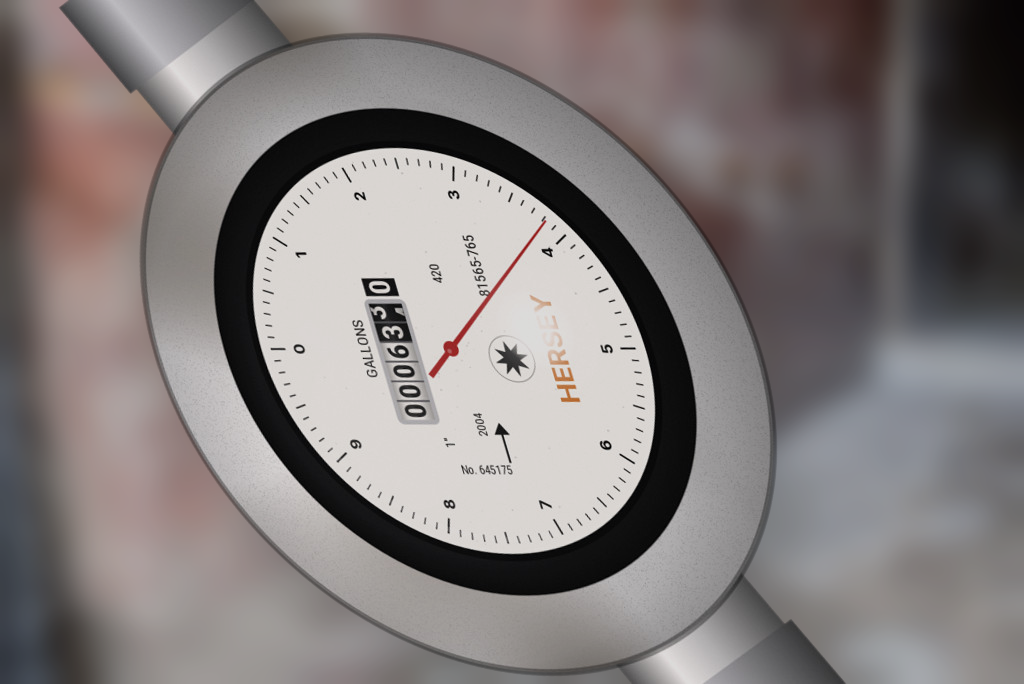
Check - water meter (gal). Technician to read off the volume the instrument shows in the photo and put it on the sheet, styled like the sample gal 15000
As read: gal 6333.8
